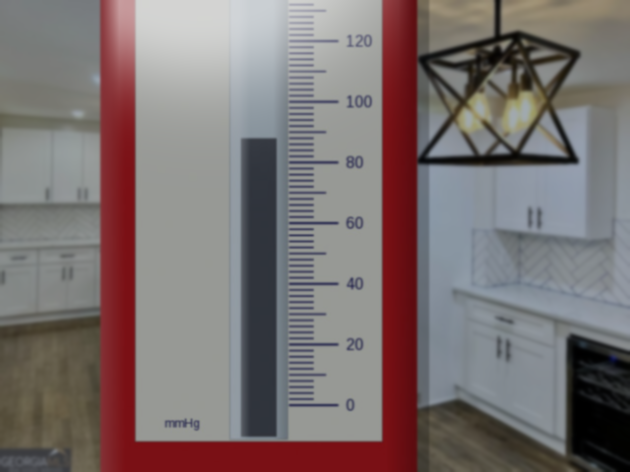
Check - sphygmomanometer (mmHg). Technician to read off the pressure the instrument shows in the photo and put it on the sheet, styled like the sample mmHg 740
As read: mmHg 88
